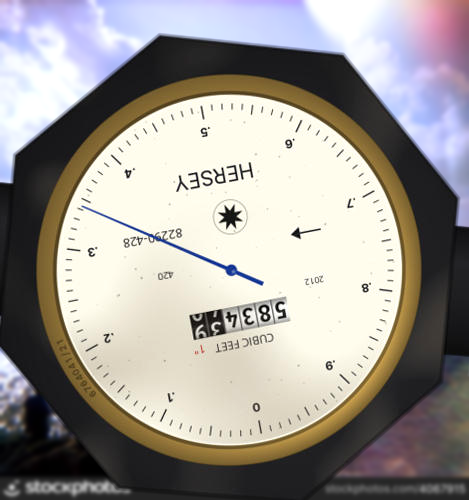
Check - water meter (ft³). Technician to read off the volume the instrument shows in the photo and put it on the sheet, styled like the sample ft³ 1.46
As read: ft³ 583439.34
